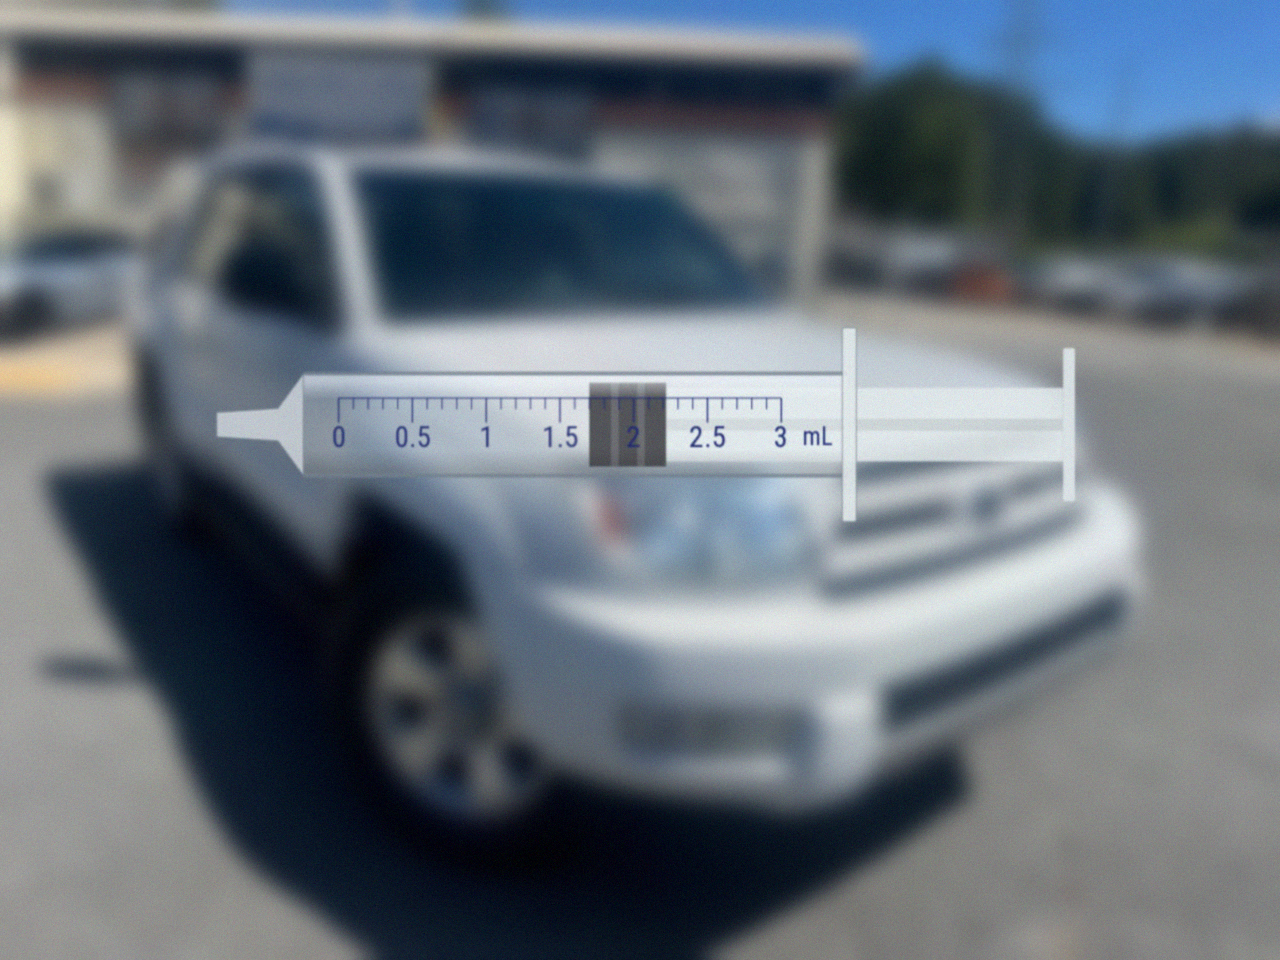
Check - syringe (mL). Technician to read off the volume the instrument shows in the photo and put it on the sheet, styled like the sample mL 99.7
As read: mL 1.7
